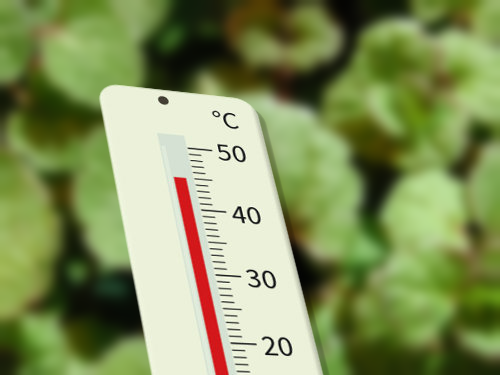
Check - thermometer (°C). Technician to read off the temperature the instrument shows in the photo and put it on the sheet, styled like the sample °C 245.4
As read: °C 45
